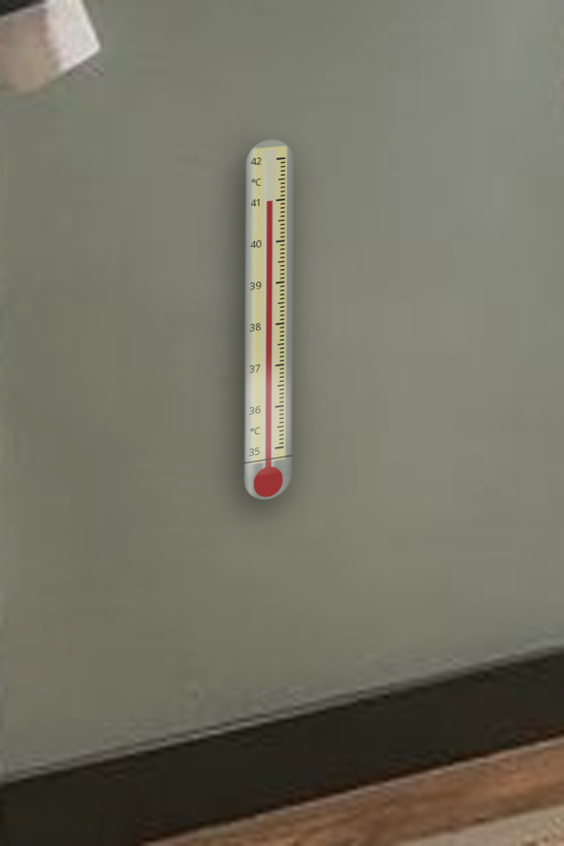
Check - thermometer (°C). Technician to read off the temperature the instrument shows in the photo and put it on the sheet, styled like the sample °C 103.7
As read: °C 41
